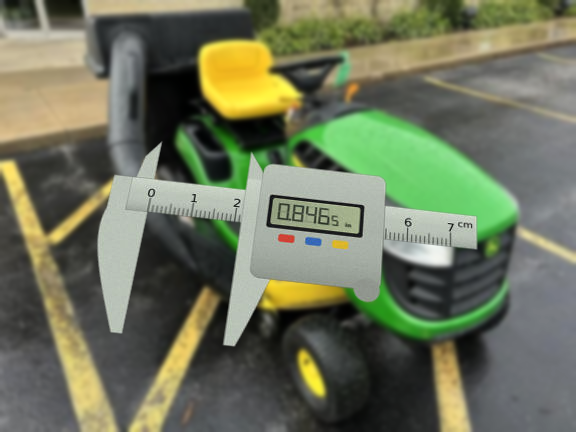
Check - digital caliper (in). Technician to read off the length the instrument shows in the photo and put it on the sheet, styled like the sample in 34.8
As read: in 0.8465
